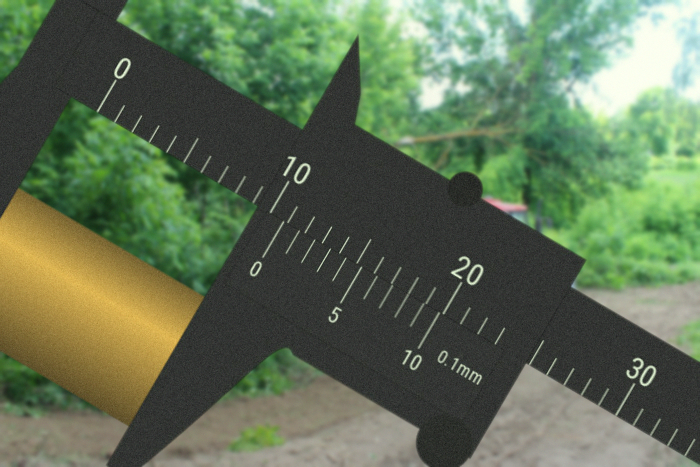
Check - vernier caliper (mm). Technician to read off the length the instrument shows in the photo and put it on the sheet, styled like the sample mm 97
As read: mm 10.8
